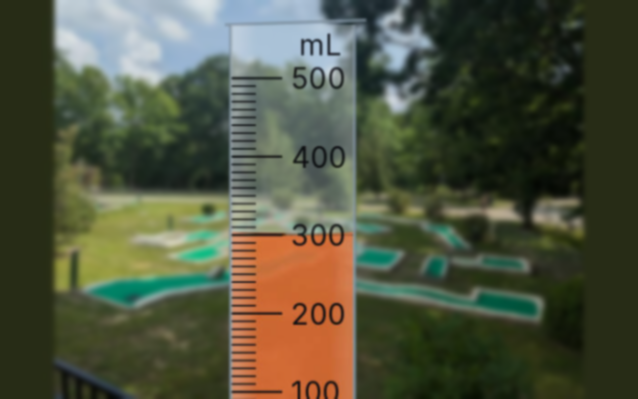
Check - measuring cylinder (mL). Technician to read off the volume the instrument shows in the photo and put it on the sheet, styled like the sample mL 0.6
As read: mL 300
